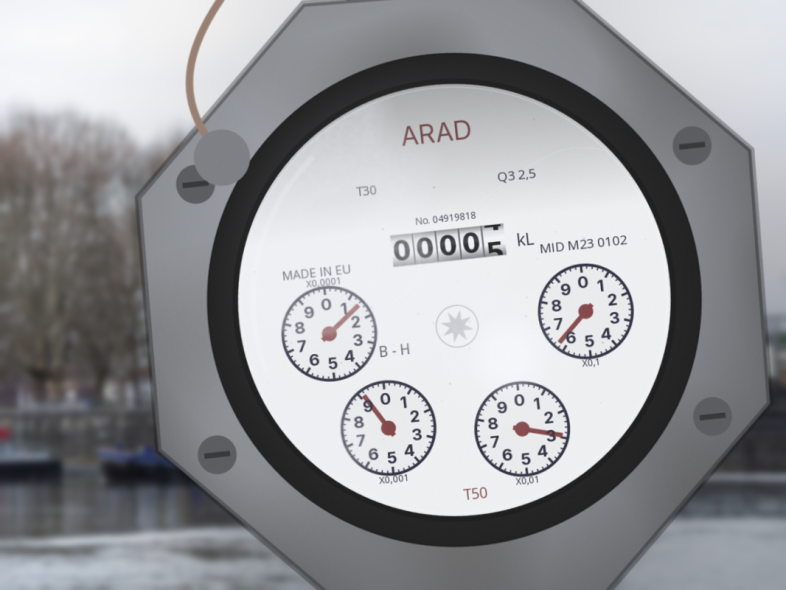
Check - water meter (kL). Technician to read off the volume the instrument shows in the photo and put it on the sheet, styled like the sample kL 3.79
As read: kL 4.6291
